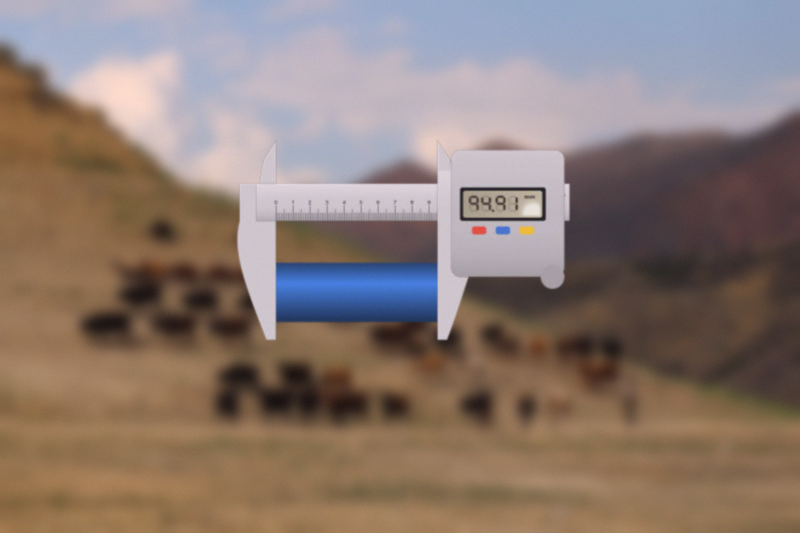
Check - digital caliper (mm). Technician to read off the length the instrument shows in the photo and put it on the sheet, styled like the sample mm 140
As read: mm 94.91
